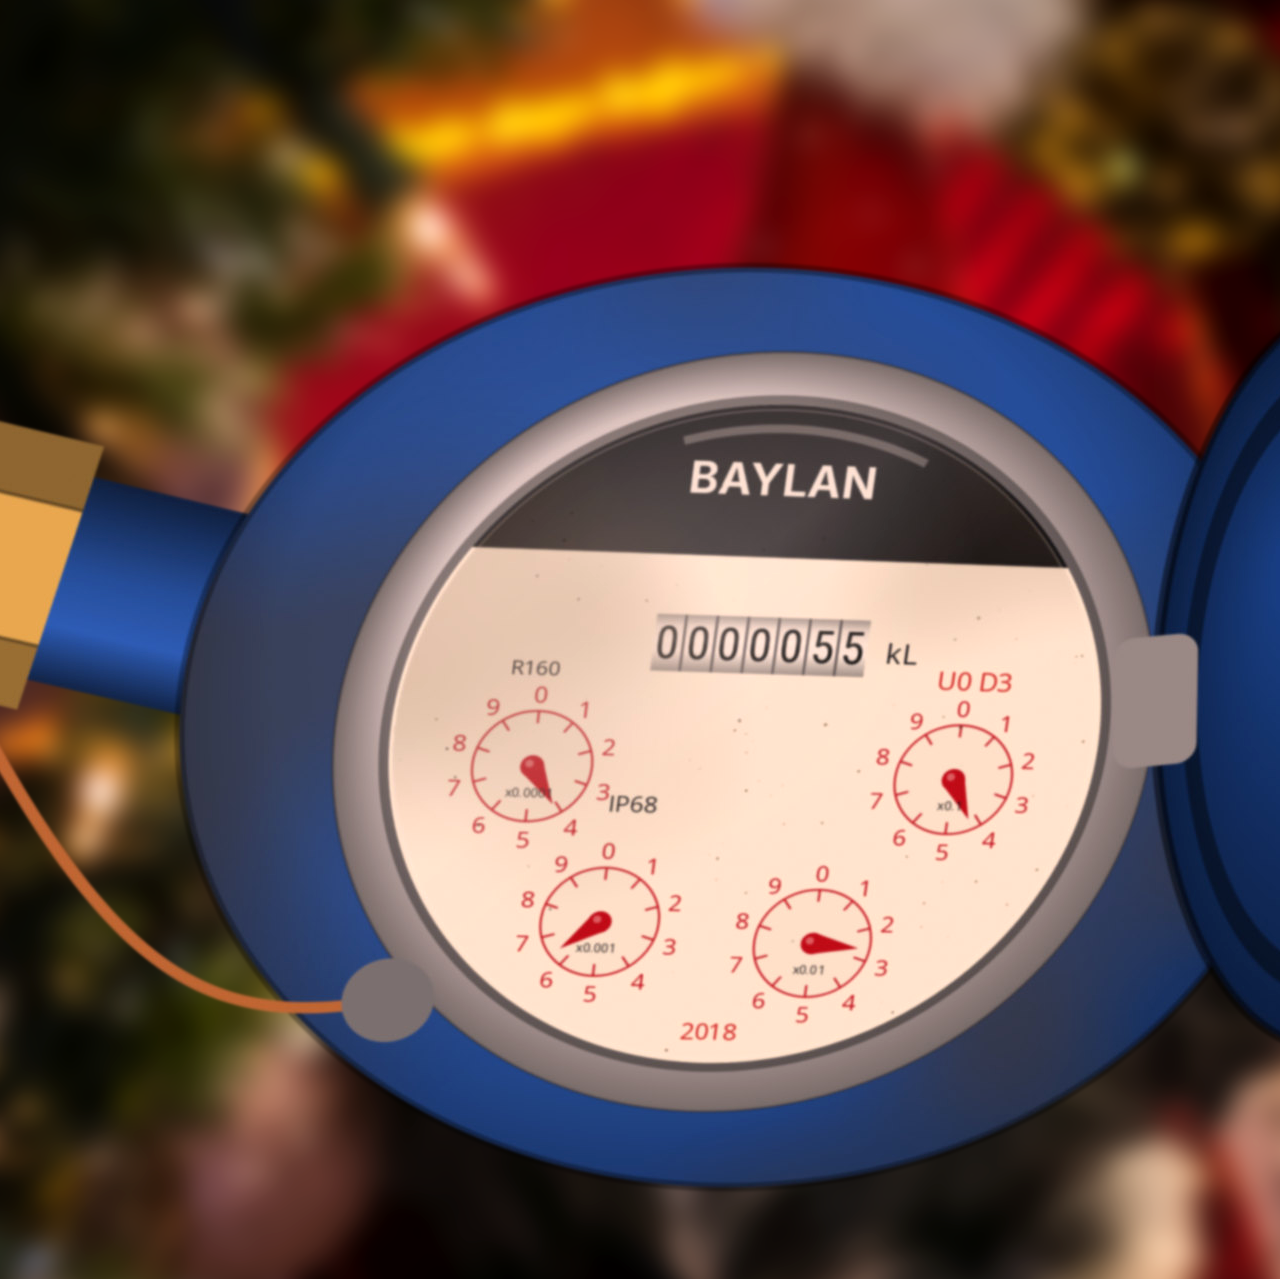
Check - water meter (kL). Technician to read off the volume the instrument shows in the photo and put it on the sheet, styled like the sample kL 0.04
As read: kL 55.4264
